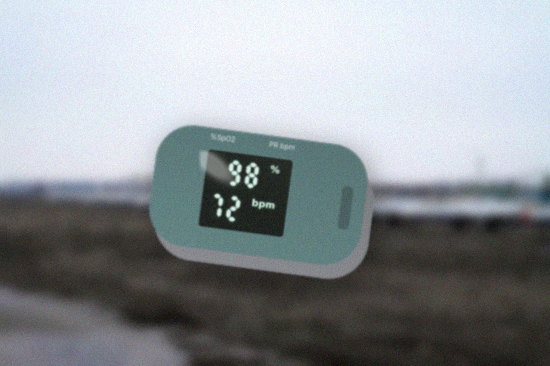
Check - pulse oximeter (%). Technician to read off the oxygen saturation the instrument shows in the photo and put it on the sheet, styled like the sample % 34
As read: % 98
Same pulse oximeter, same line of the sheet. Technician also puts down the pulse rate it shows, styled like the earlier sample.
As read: bpm 72
